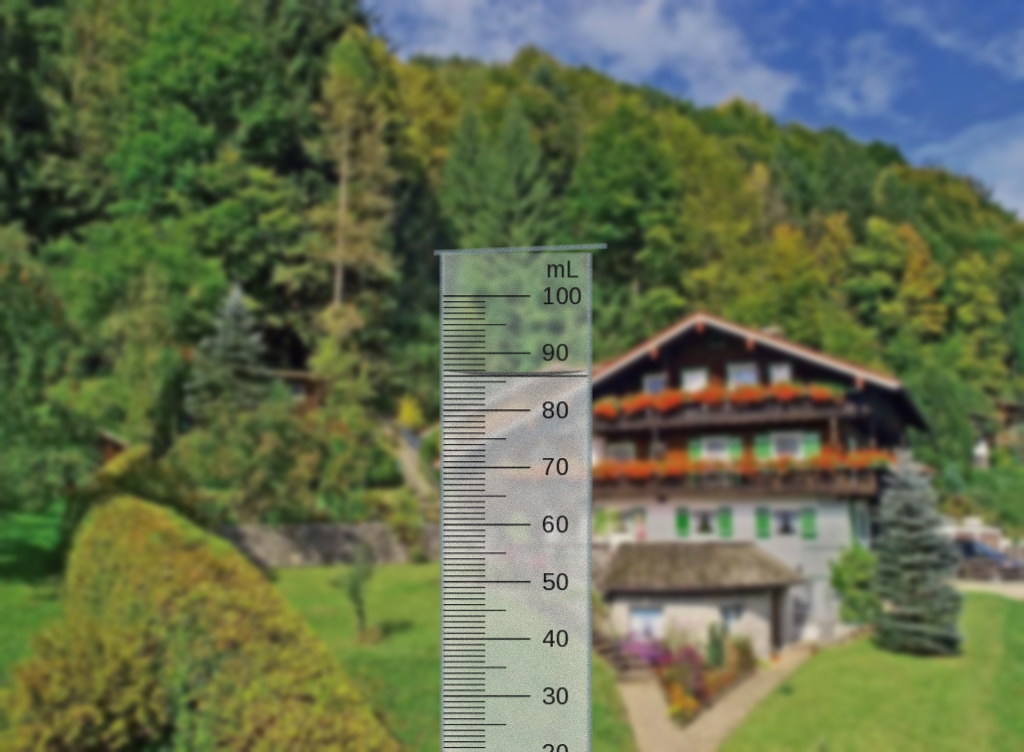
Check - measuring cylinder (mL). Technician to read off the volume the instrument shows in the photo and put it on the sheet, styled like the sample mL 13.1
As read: mL 86
